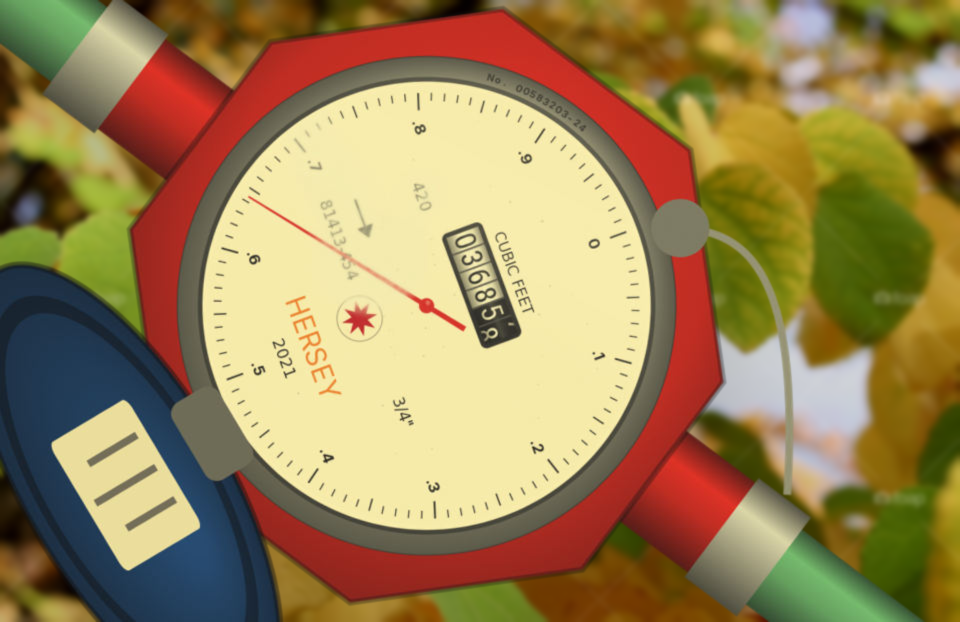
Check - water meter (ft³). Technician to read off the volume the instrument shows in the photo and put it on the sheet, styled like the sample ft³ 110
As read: ft³ 36857.64
